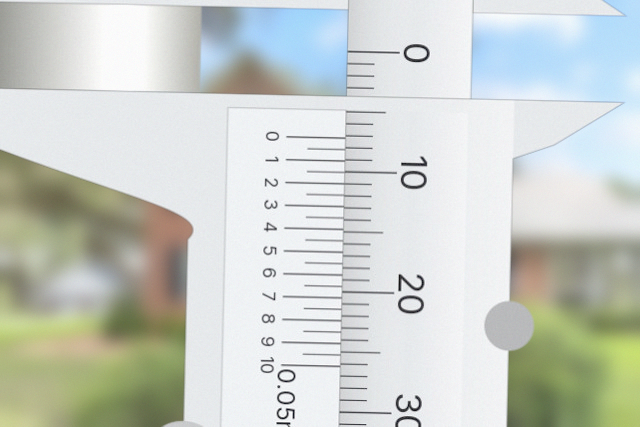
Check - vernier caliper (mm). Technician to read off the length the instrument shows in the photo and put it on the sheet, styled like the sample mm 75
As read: mm 7.2
